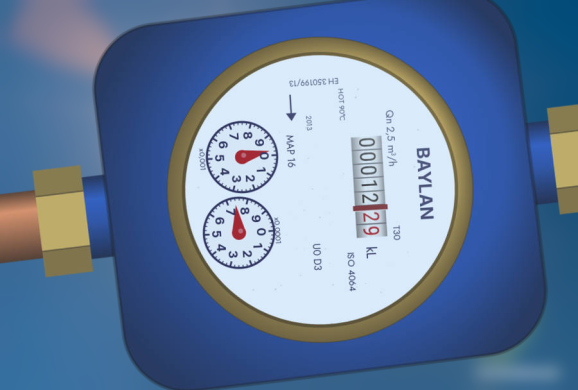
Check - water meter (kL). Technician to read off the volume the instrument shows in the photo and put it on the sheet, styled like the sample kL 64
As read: kL 12.2897
